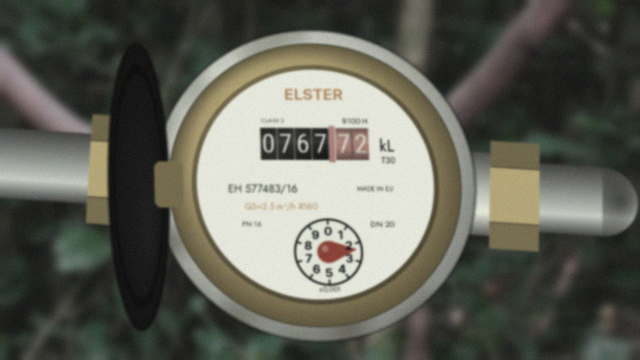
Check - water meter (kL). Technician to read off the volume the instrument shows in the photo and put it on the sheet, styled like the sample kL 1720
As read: kL 767.722
